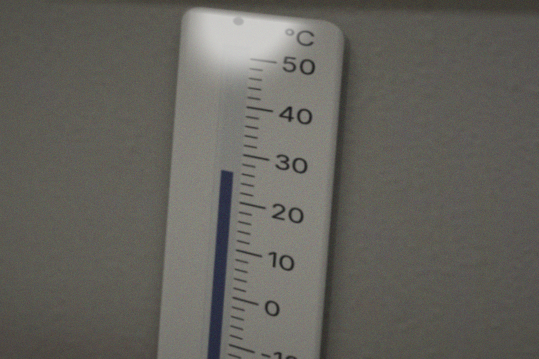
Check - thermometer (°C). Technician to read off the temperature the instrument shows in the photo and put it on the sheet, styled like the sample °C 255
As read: °C 26
